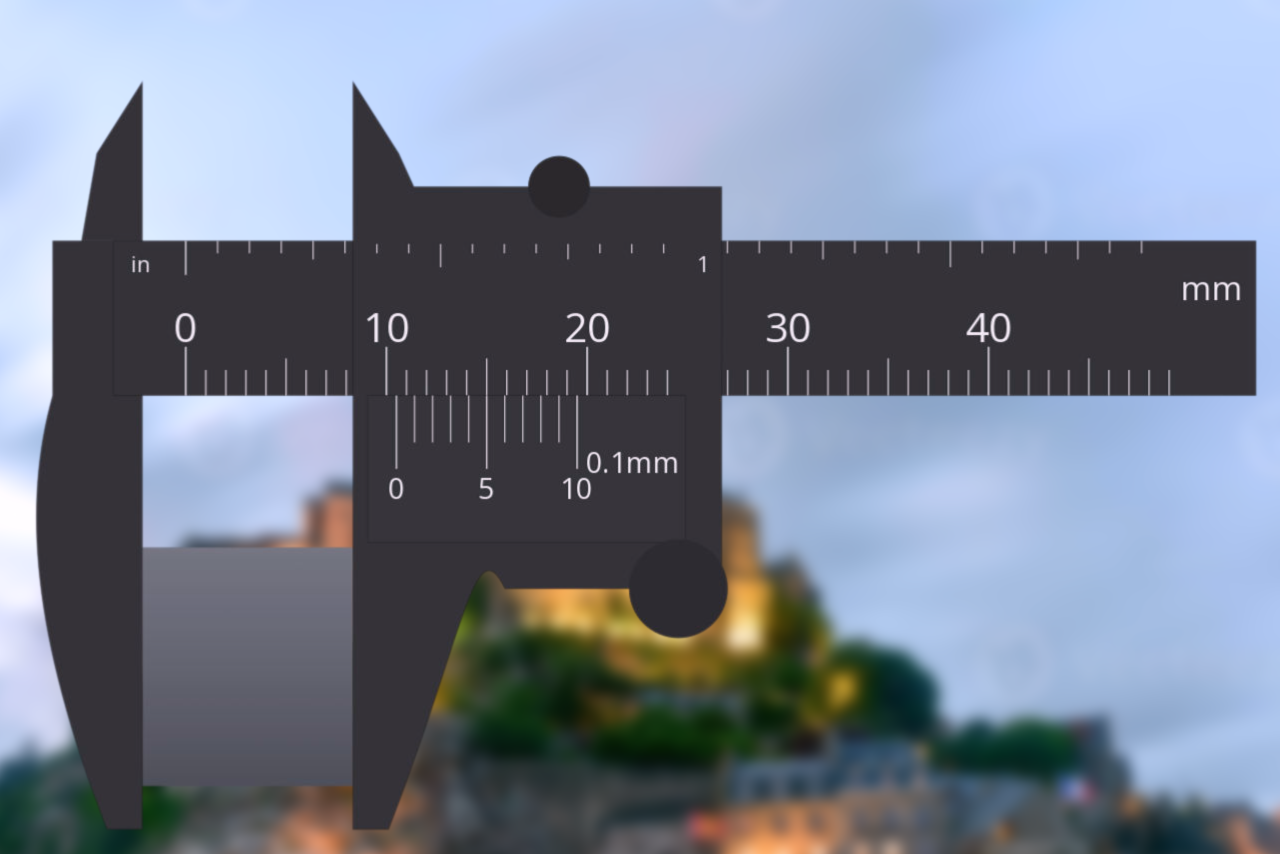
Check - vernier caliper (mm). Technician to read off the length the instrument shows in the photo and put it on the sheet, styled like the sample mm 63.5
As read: mm 10.5
